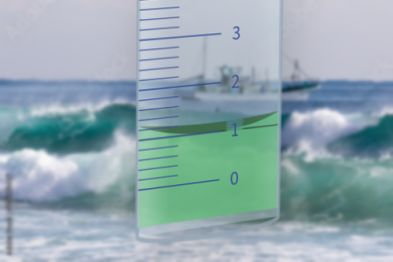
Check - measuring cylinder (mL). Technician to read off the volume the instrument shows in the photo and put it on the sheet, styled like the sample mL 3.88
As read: mL 1
